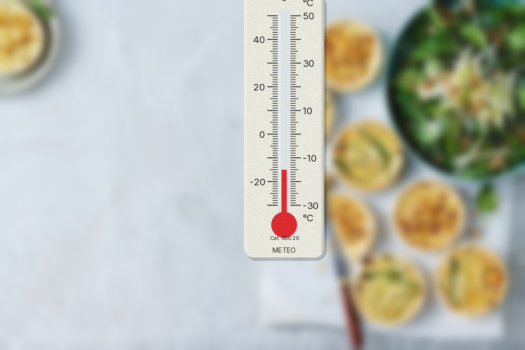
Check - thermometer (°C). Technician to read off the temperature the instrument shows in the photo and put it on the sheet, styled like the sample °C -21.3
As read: °C -15
